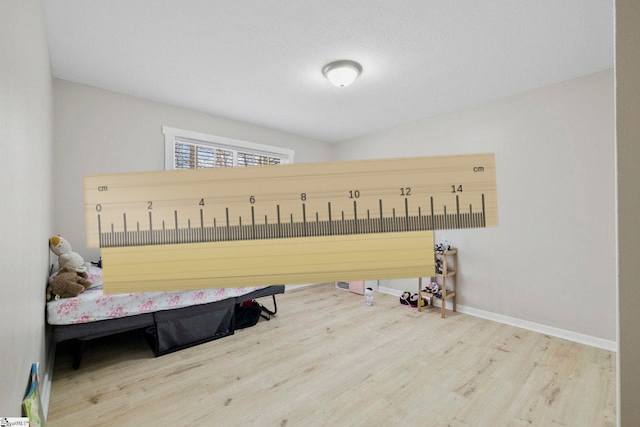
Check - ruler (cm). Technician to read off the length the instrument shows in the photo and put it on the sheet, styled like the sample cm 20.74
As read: cm 13
